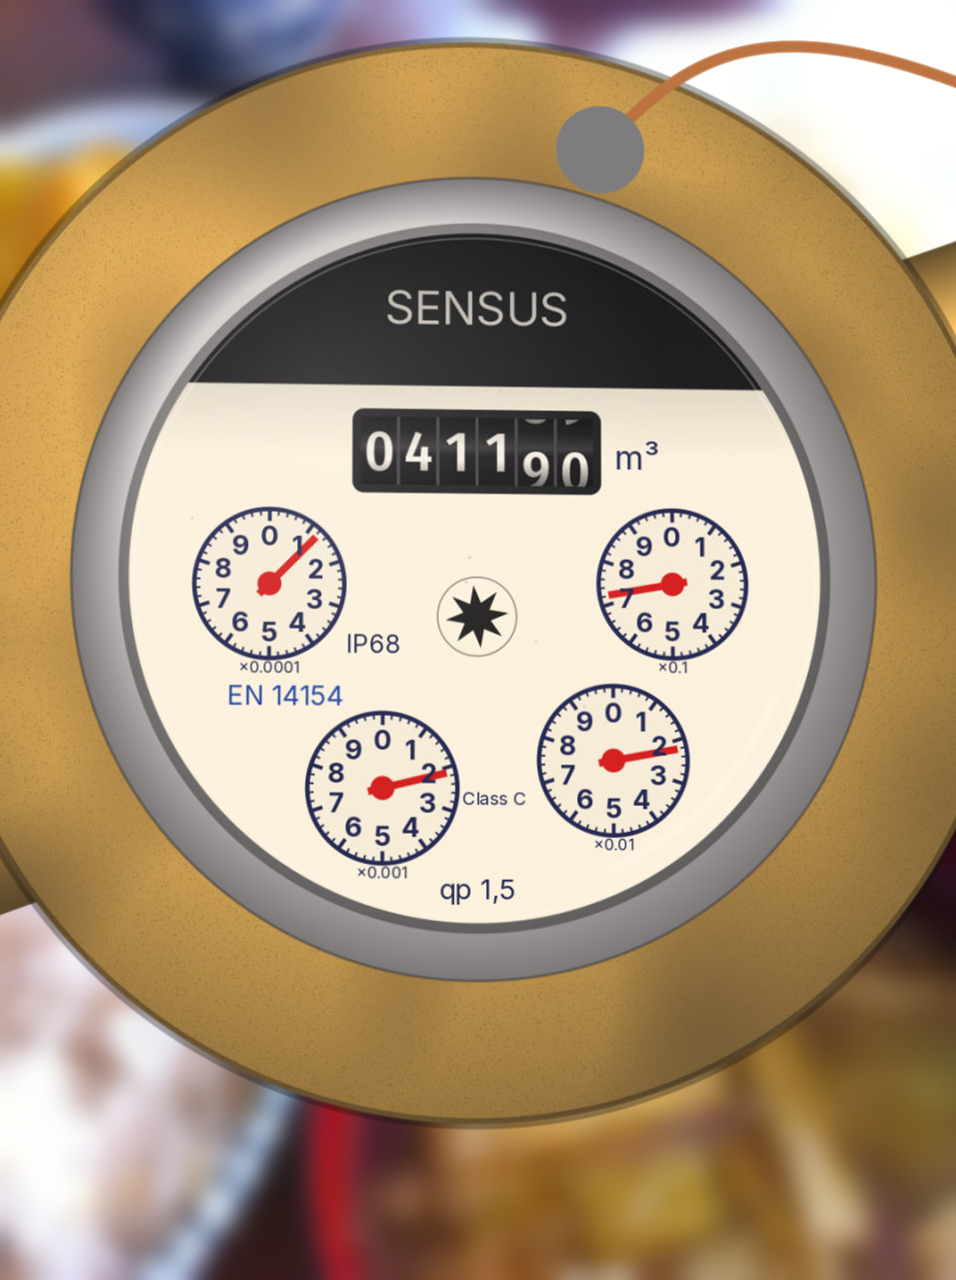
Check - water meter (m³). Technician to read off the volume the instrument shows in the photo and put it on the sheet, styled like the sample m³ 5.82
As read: m³ 41189.7221
